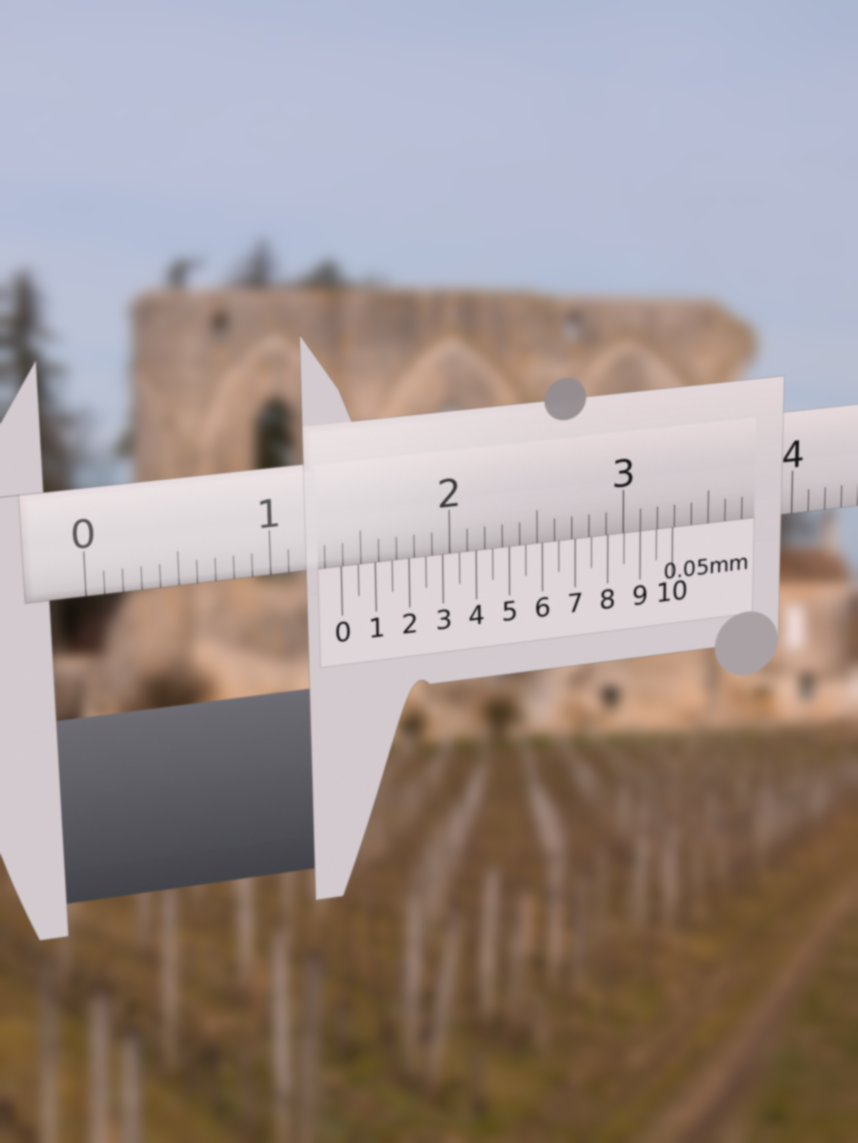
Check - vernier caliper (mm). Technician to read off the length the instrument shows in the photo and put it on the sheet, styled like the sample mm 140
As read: mm 13.9
